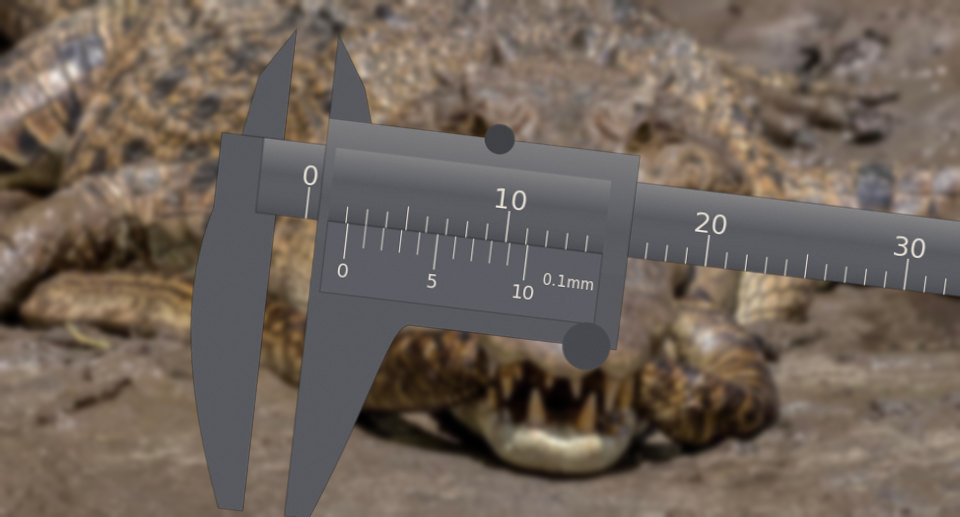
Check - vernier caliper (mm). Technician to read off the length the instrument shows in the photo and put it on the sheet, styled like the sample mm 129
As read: mm 2.1
